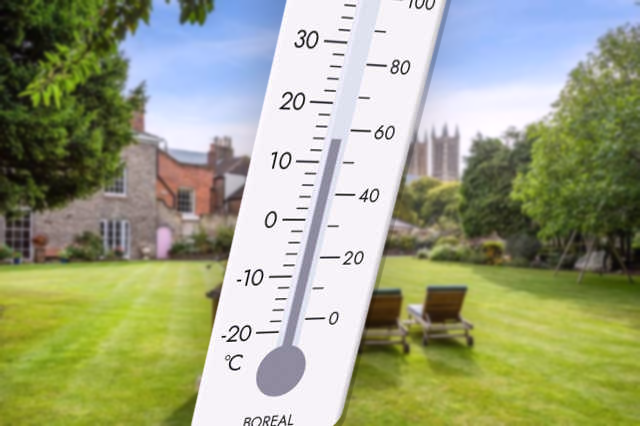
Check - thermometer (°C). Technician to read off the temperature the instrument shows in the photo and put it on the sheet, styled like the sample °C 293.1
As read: °C 14
